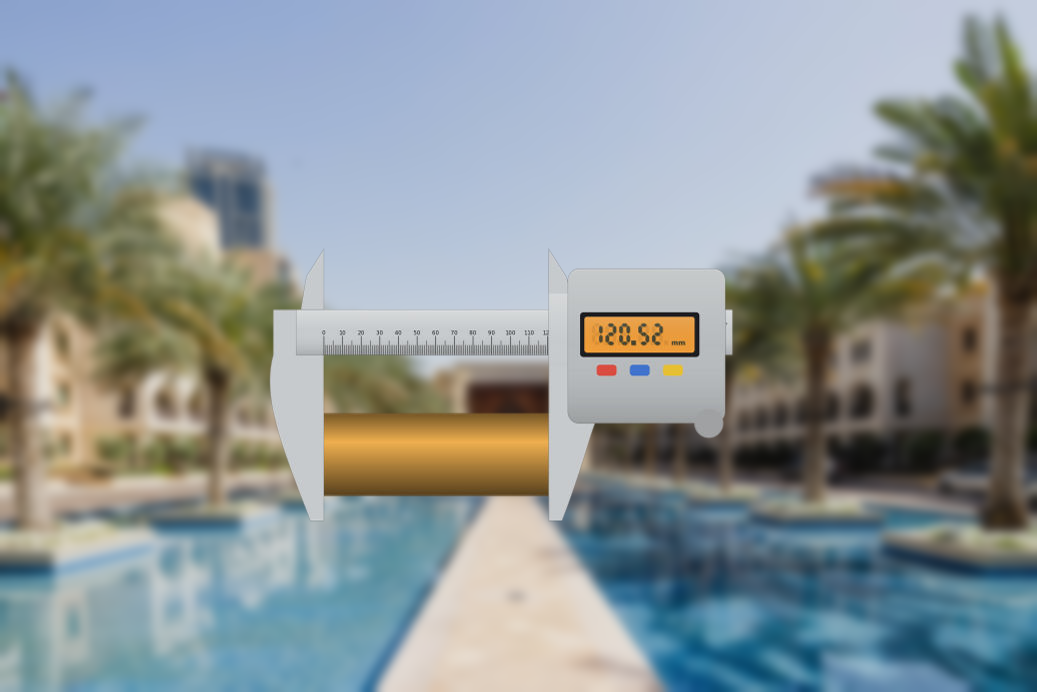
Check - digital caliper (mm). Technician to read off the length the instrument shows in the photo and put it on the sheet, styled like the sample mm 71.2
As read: mm 120.52
